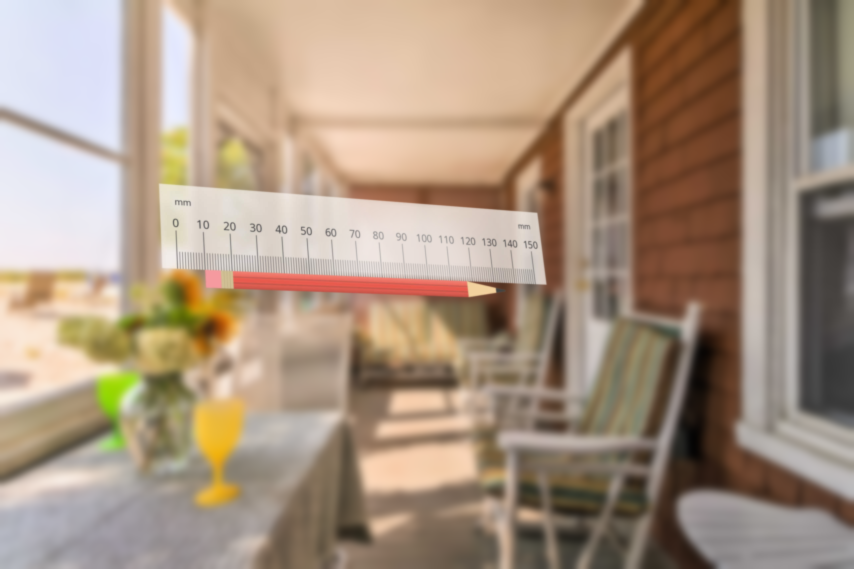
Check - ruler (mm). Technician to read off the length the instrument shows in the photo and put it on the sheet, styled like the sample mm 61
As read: mm 125
